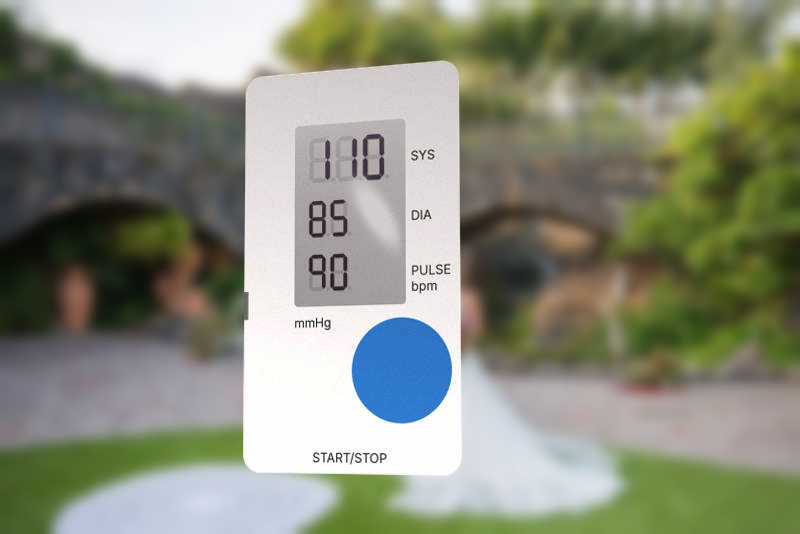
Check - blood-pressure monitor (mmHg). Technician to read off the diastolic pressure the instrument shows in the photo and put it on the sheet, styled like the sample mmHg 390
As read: mmHg 85
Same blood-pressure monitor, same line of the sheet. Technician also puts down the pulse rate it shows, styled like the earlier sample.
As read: bpm 90
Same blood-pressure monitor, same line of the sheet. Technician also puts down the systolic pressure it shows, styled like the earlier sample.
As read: mmHg 110
